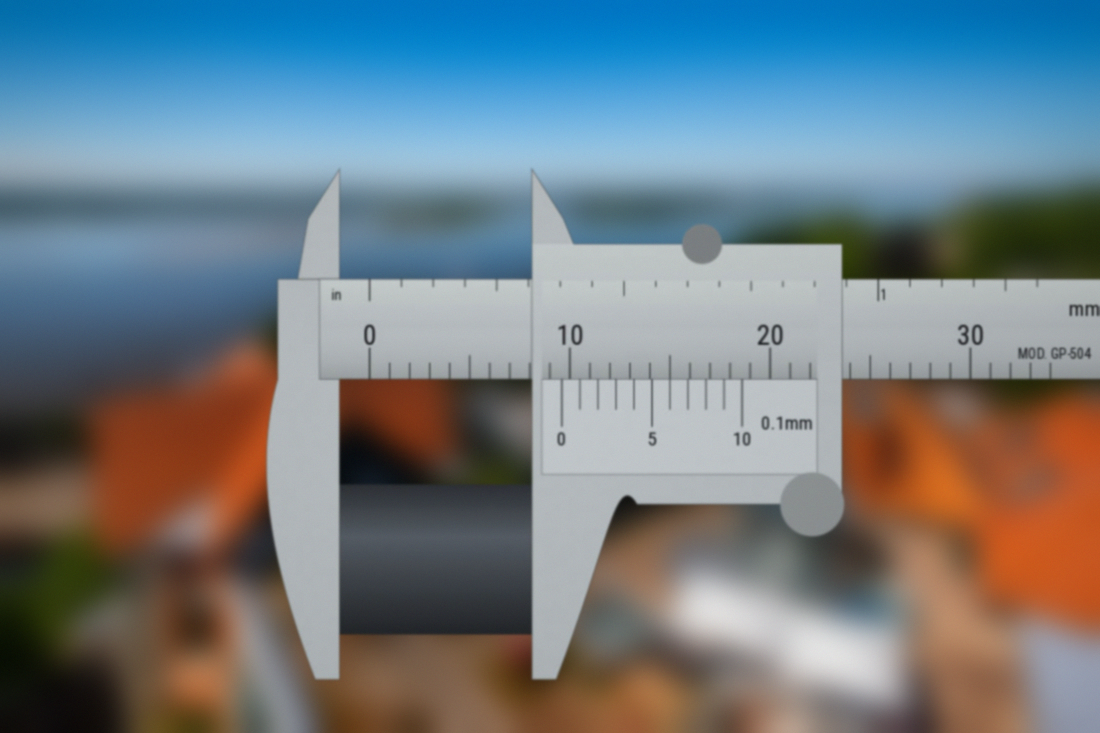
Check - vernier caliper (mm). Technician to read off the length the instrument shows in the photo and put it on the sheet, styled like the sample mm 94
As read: mm 9.6
